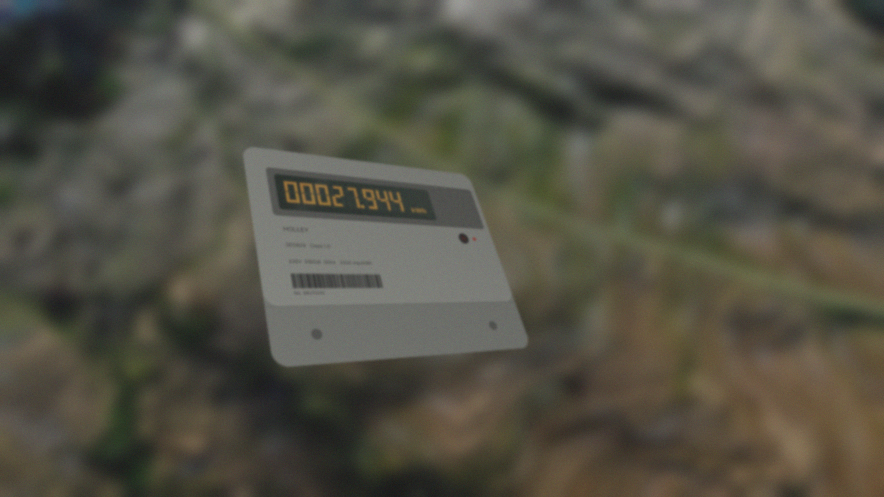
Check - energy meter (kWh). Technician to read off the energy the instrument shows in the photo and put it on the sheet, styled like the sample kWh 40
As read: kWh 27.944
